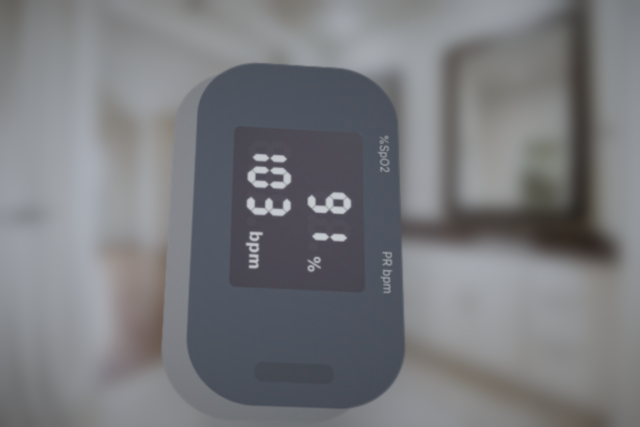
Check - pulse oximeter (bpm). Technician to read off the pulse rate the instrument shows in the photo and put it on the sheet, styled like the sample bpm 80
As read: bpm 103
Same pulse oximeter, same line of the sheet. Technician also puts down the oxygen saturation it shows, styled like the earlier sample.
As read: % 91
